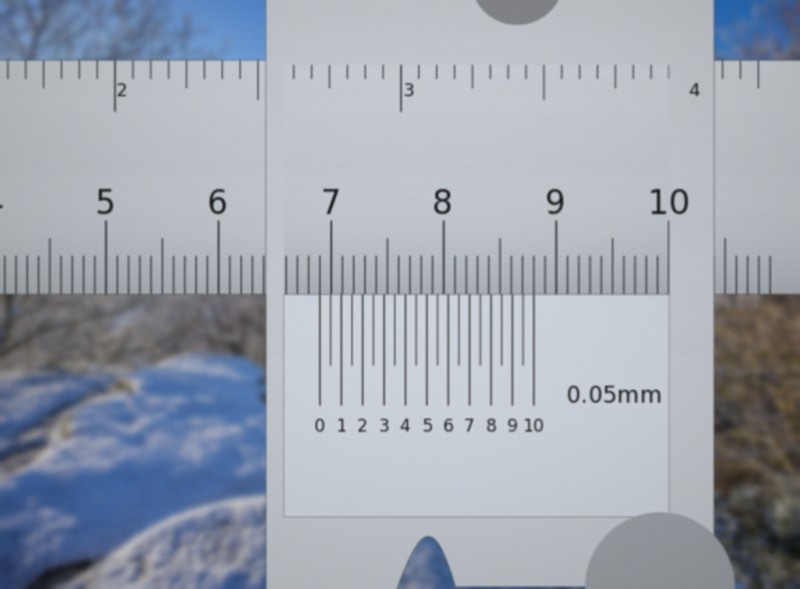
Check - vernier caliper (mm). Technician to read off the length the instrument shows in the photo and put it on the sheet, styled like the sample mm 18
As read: mm 69.0
